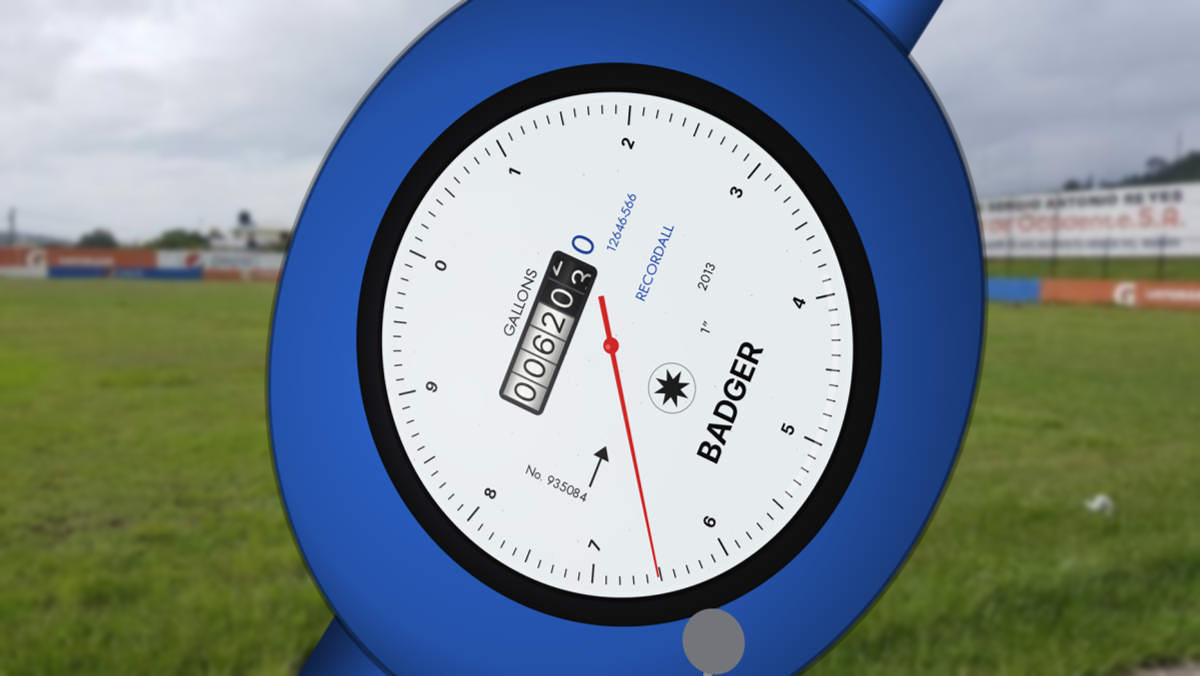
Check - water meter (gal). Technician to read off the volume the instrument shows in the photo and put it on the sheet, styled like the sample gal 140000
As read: gal 62026.5
